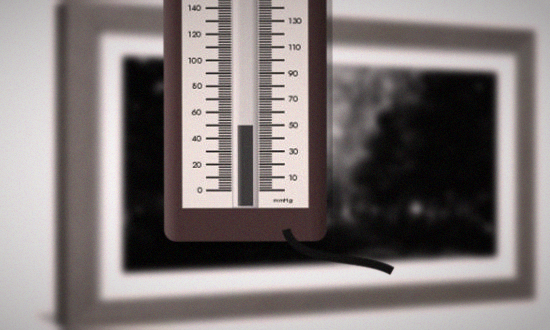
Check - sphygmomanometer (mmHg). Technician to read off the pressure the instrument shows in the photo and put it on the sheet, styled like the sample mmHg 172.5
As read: mmHg 50
